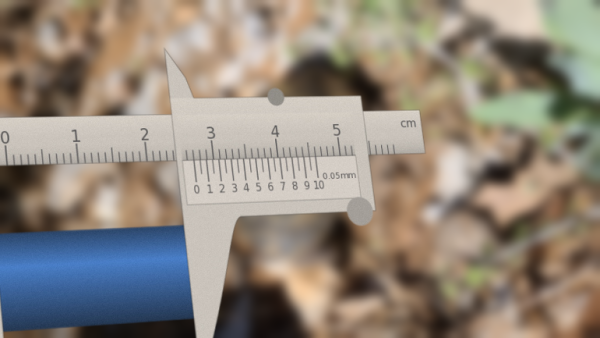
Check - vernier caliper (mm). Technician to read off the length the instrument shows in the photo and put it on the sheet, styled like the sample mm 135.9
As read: mm 27.0
